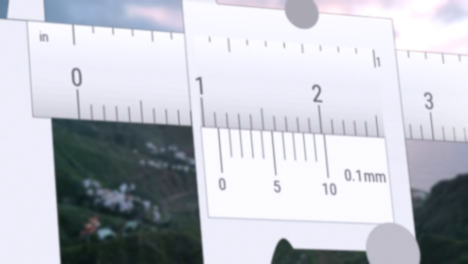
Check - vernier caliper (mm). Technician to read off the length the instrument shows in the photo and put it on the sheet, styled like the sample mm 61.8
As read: mm 11.2
